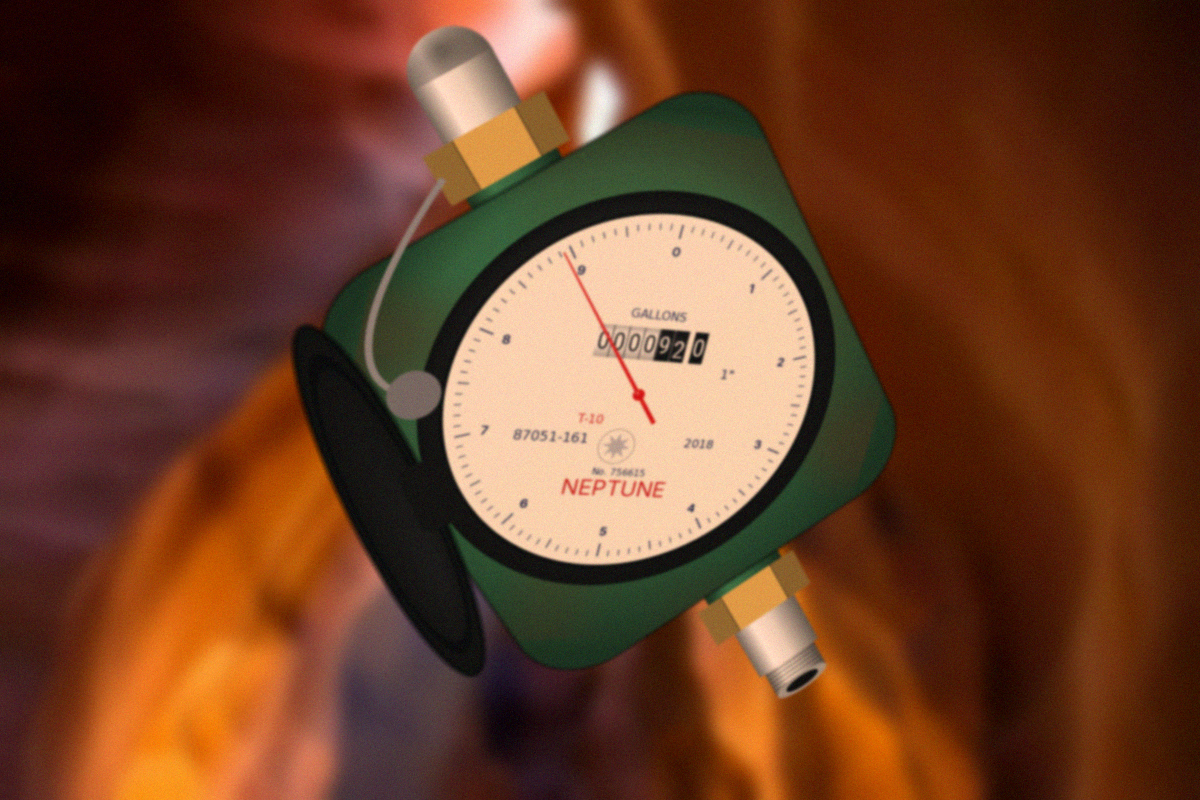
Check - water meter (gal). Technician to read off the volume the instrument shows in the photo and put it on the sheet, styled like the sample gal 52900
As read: gal 918.9
